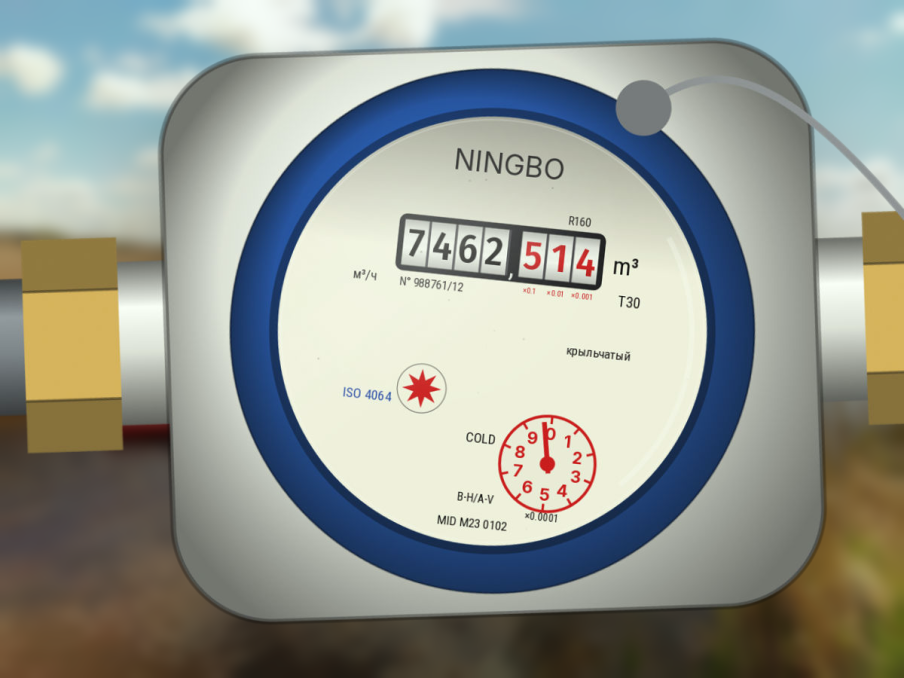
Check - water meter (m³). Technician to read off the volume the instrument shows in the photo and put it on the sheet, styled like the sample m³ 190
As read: m³ 7462.5139
